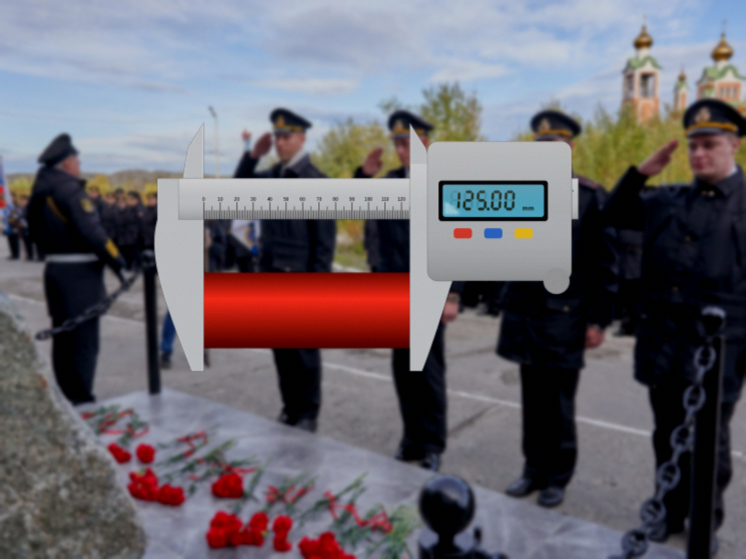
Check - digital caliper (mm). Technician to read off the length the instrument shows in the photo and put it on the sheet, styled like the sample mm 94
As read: mm 125.00
